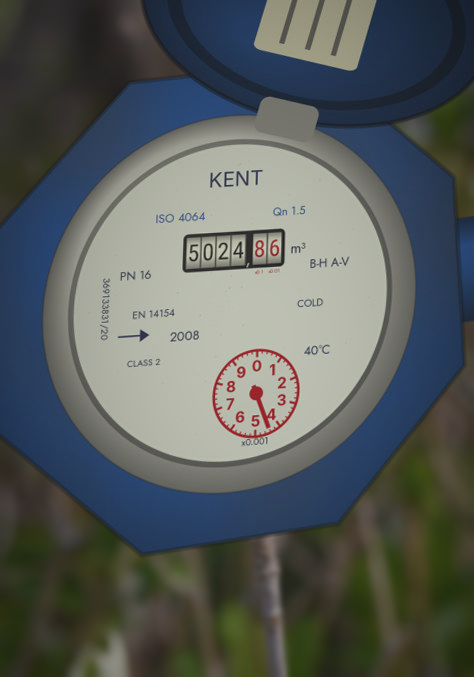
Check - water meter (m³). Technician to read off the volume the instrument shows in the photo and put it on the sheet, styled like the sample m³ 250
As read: m³ 5024.864
